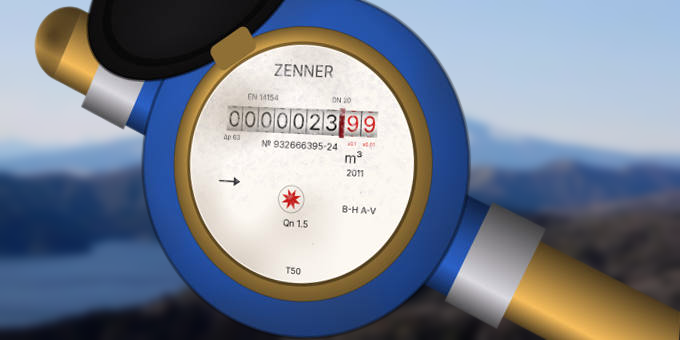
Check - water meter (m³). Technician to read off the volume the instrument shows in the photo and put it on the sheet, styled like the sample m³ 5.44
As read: m³ 23.99
